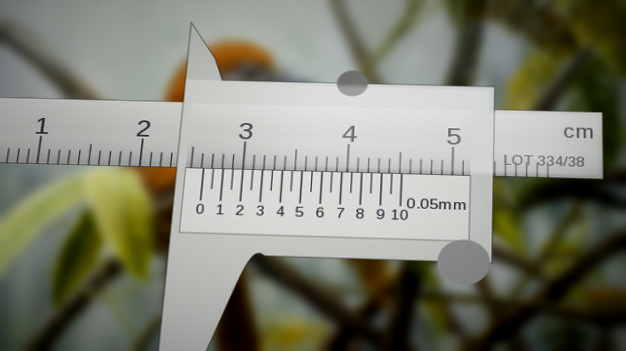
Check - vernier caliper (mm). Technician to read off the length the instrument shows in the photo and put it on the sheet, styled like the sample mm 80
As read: mm 26.2
